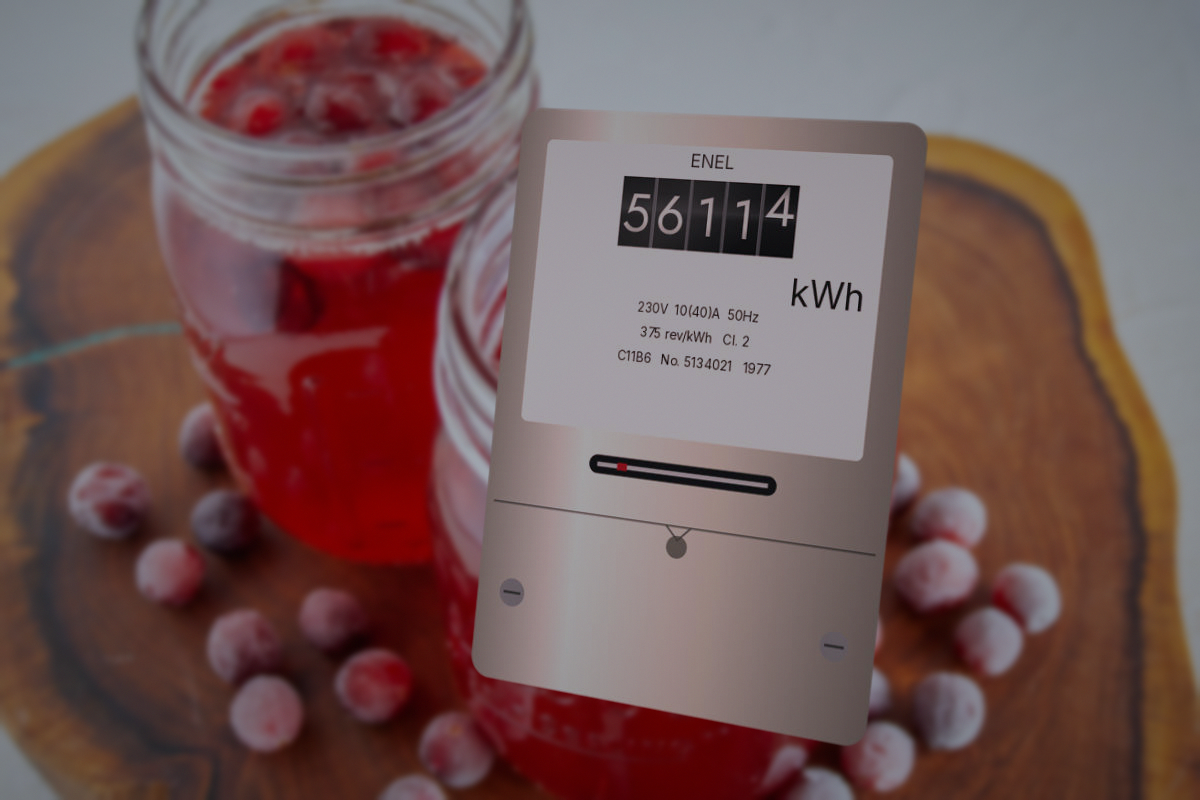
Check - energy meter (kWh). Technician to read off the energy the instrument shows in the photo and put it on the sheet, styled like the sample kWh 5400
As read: kWh 56114
